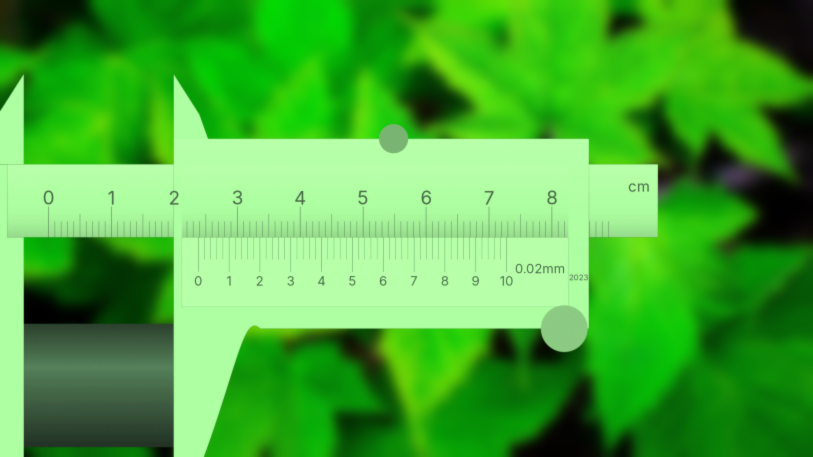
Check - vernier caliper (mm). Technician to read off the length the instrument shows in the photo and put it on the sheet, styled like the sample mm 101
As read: mm 23.8
